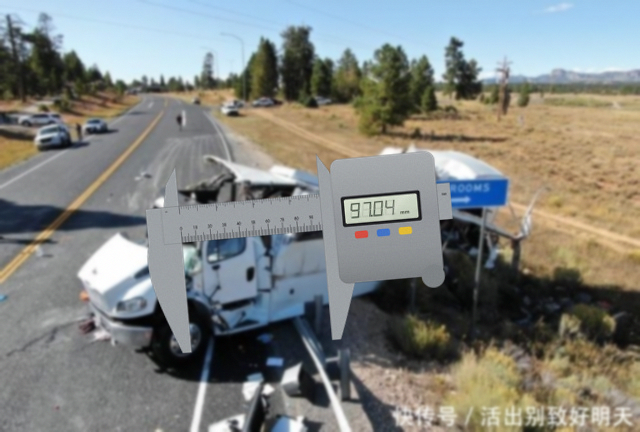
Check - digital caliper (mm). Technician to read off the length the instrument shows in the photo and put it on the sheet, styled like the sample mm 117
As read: mm 97.04
